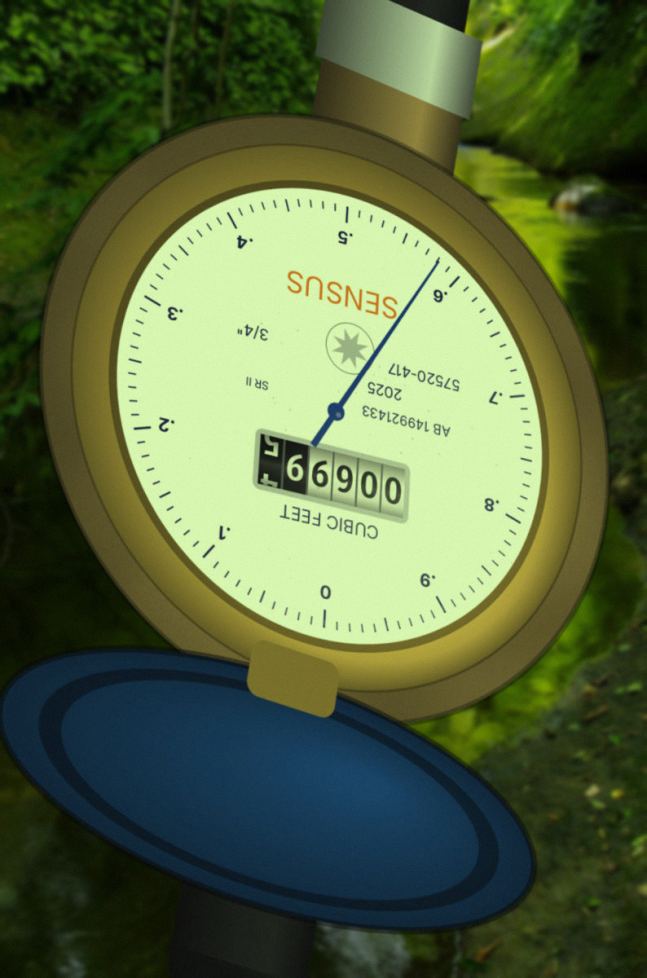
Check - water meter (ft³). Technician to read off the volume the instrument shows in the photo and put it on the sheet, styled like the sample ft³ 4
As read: ft³ 6994.58
